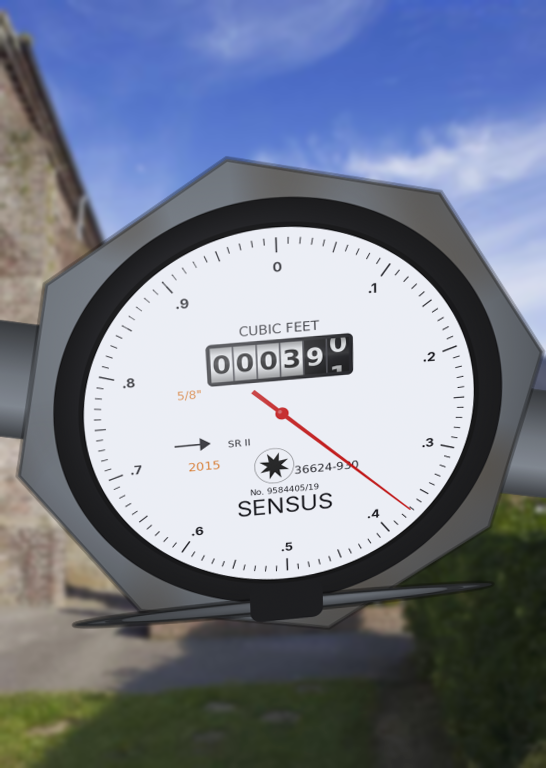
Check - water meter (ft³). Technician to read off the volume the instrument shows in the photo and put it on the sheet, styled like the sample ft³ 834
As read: ft³ 390.37
